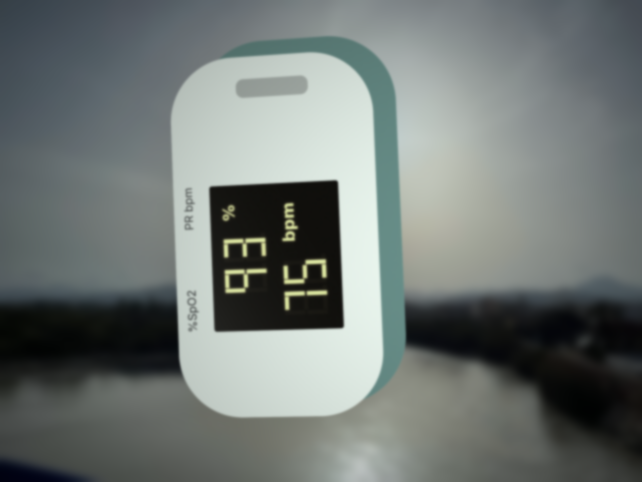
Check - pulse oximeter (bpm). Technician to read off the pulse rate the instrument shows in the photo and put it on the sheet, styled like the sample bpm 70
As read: bpm 75
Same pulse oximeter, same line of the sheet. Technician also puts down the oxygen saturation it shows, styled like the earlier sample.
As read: % 93
